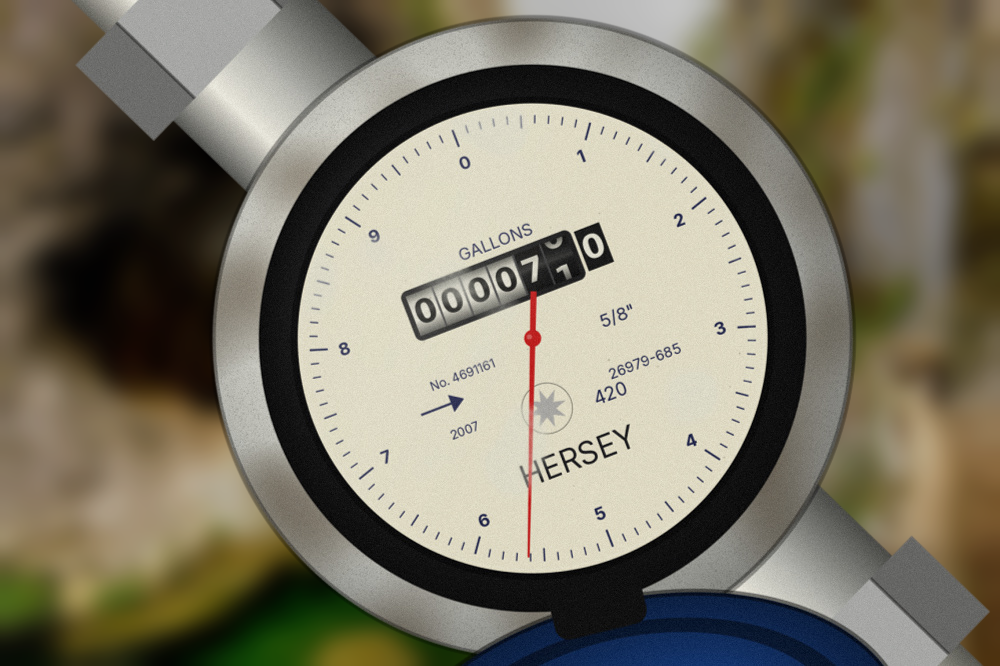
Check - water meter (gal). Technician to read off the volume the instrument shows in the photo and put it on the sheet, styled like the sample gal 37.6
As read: gal 705.6
